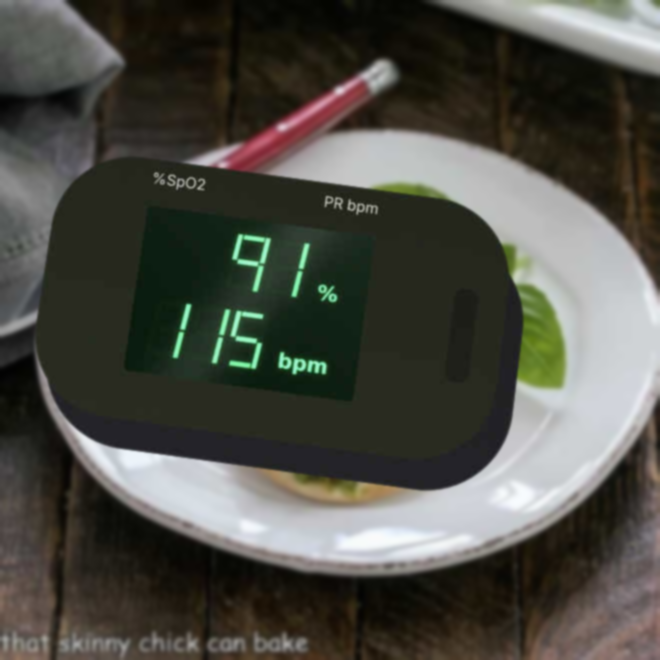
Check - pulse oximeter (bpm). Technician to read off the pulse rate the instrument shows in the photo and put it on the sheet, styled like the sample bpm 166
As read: bpm 115
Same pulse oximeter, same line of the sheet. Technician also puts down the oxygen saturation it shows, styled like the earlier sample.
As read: % 91
